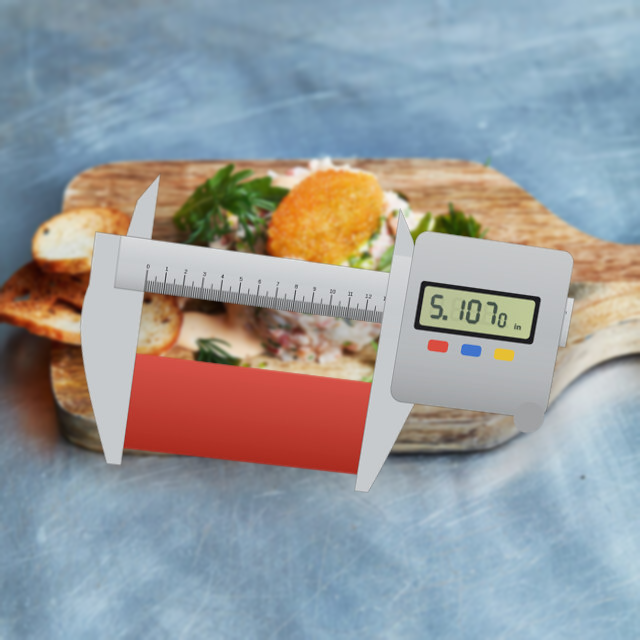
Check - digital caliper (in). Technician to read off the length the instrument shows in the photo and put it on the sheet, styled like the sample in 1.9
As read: in 5.1070
